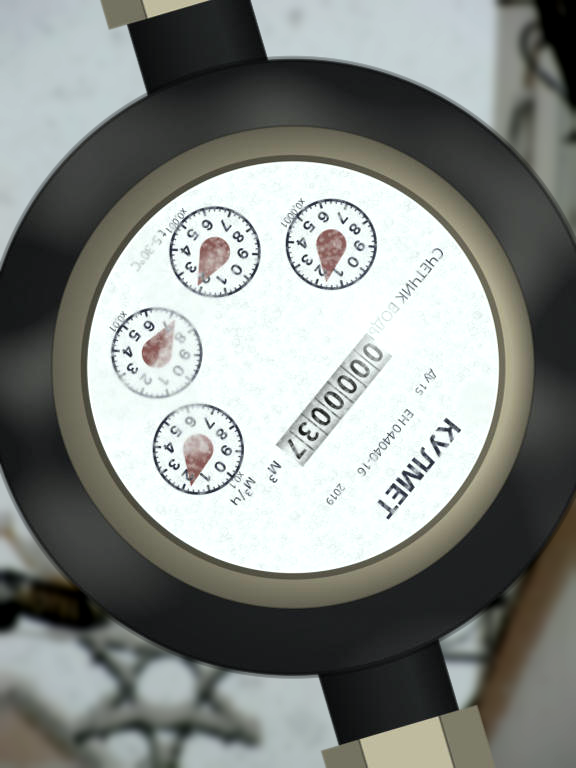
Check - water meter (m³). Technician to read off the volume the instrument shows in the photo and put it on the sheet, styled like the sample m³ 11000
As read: m³ 37.1721
